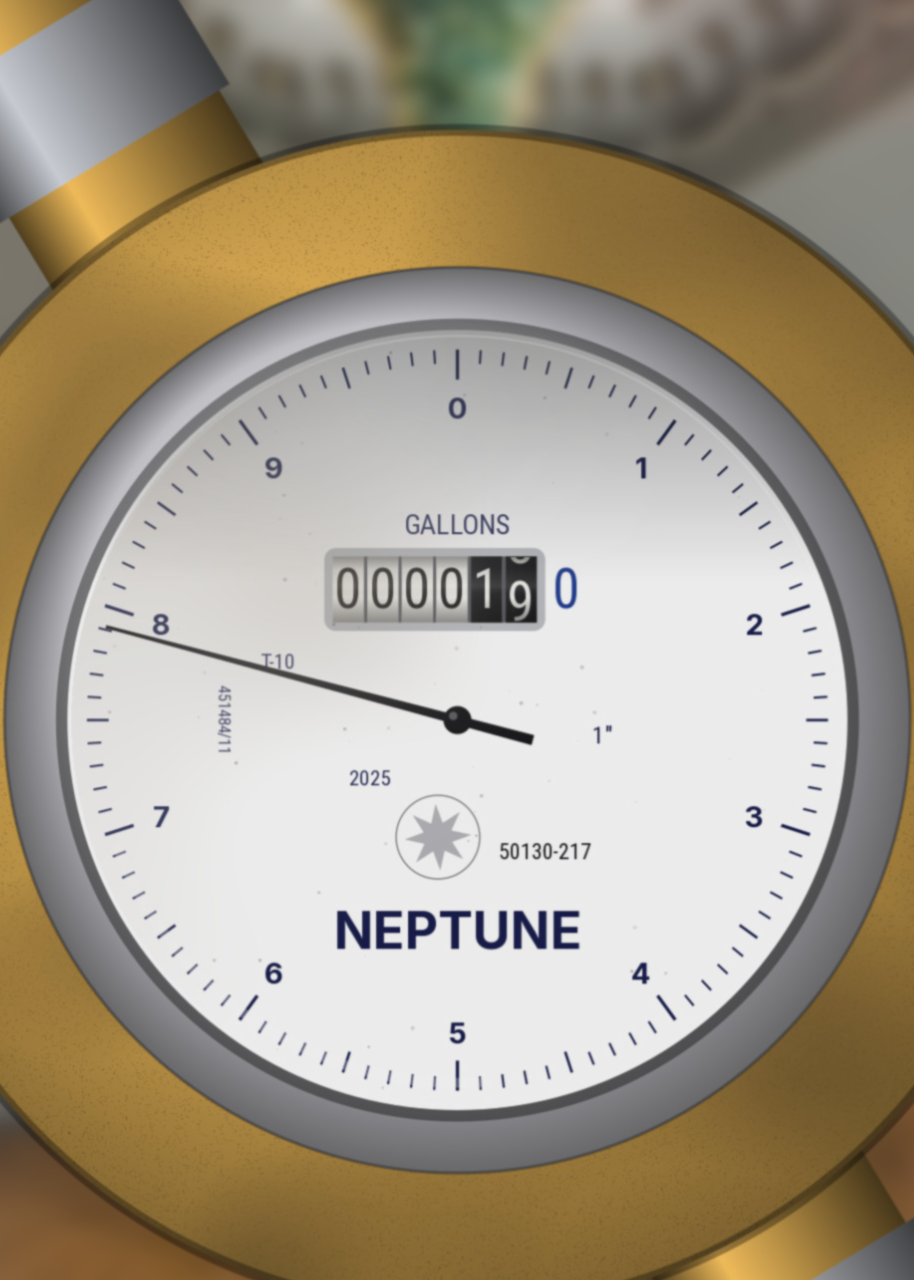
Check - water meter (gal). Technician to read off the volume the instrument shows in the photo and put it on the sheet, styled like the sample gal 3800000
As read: gal 187.9
